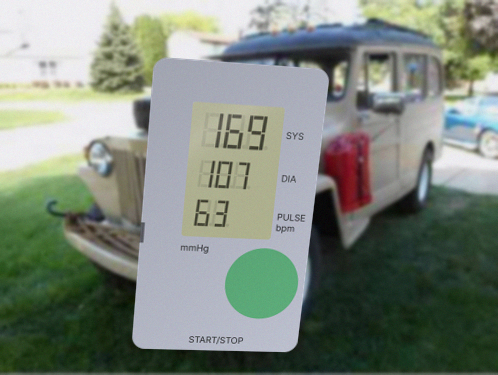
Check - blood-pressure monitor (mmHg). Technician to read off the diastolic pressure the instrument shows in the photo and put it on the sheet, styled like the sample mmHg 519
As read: mmHg 107
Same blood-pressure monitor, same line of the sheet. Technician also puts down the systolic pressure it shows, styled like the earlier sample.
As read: mmHg 169
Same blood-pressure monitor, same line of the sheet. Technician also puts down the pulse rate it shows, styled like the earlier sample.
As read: bpm 63
